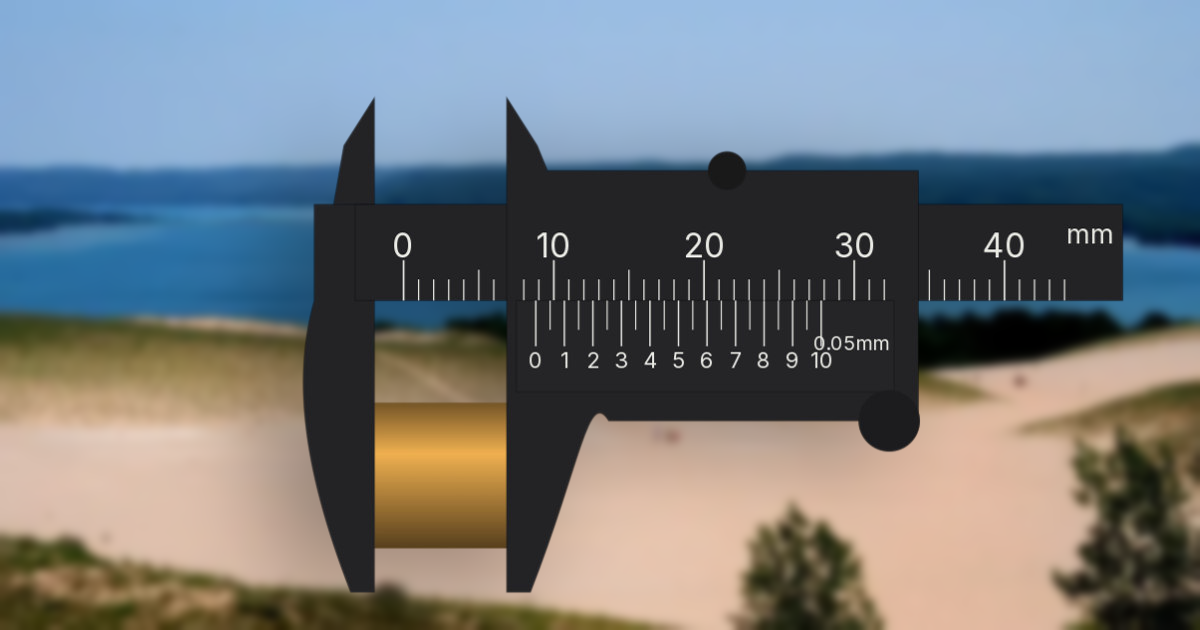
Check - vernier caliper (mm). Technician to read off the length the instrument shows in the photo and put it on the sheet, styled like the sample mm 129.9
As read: mm 8.8
